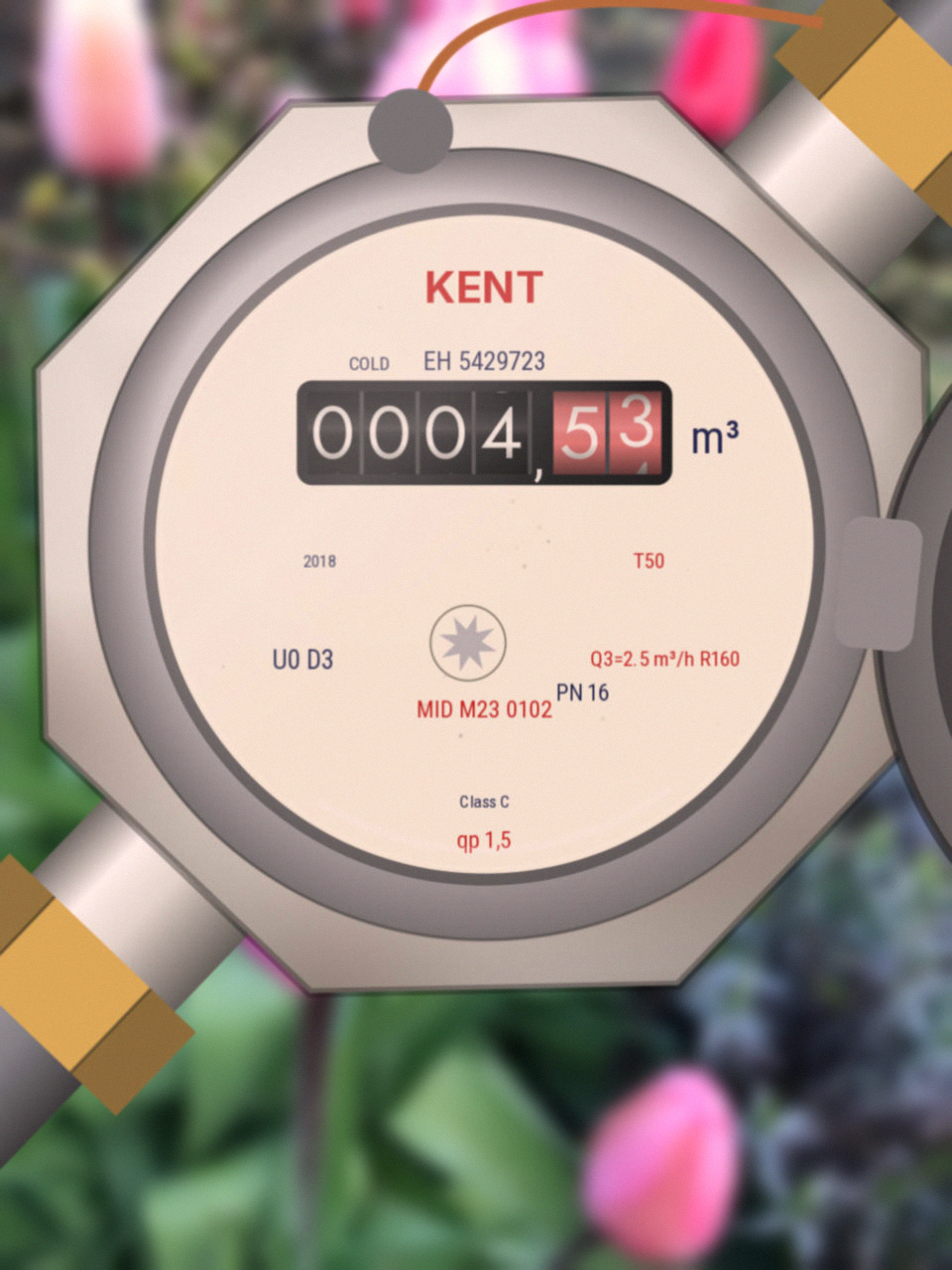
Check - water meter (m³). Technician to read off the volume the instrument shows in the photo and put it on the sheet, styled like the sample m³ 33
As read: m³ 4.53
